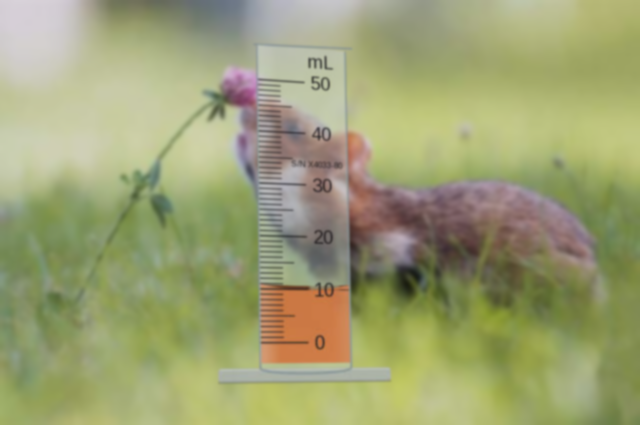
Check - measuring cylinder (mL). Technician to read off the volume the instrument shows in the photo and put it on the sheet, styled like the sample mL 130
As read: mL 10
